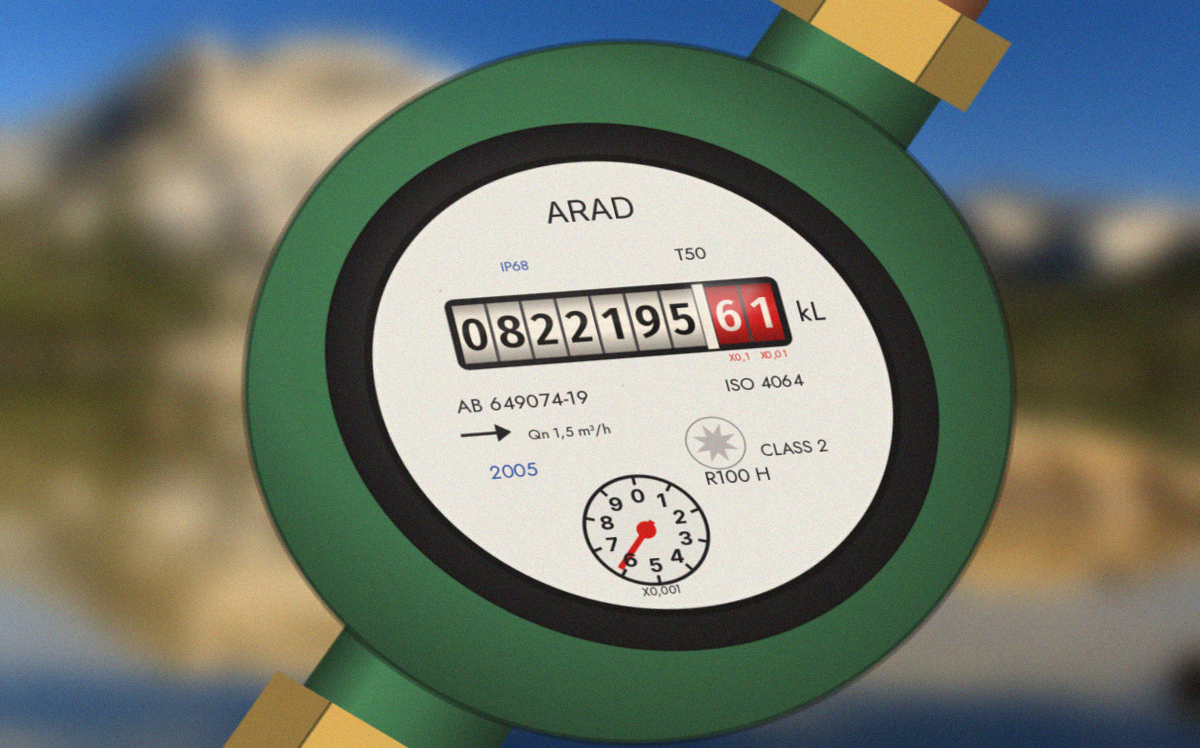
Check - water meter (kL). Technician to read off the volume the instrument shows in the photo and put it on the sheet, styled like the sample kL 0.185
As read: kL 822195.616
